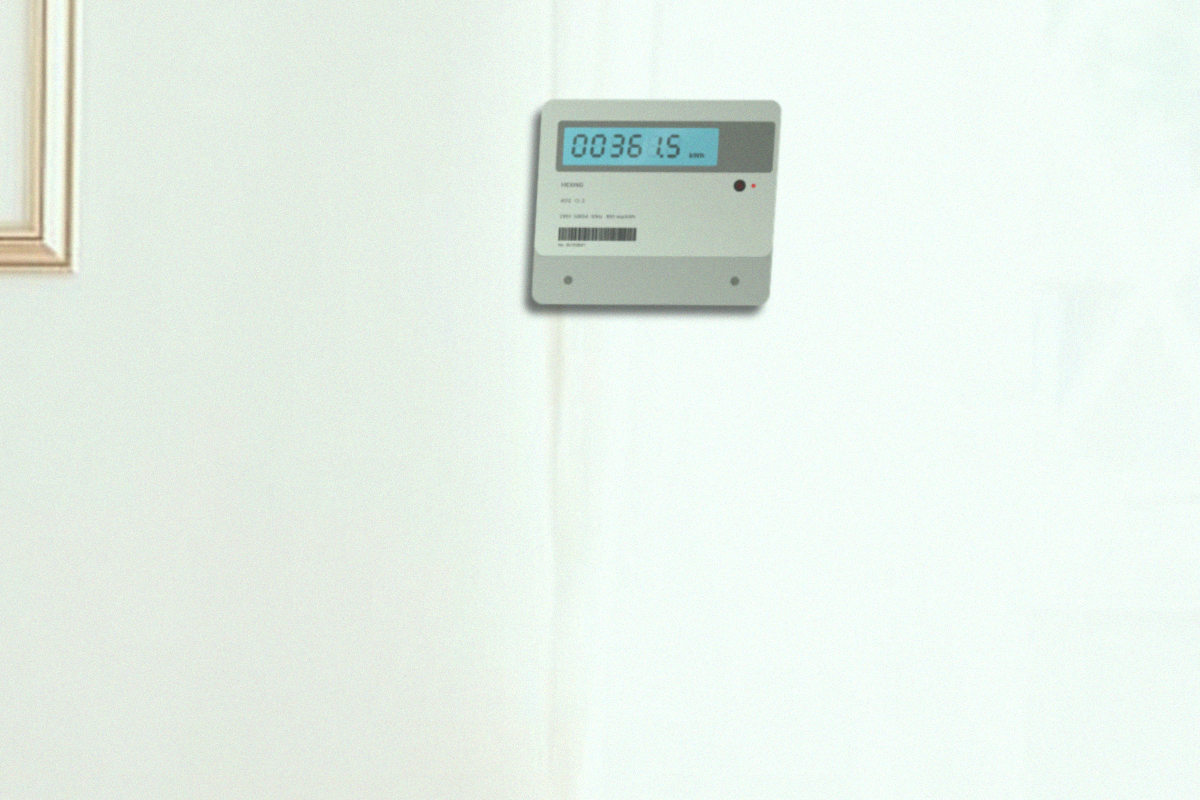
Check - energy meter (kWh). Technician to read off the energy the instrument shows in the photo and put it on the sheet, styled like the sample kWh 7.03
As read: kWh 361.5
